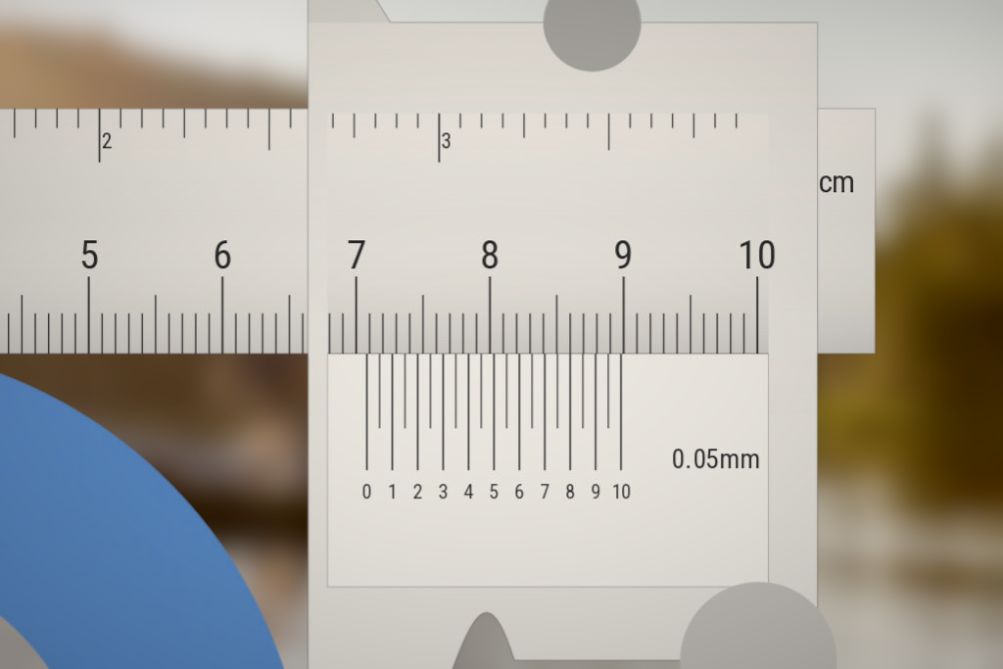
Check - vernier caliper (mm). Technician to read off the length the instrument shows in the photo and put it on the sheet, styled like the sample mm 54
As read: mm 70.8
